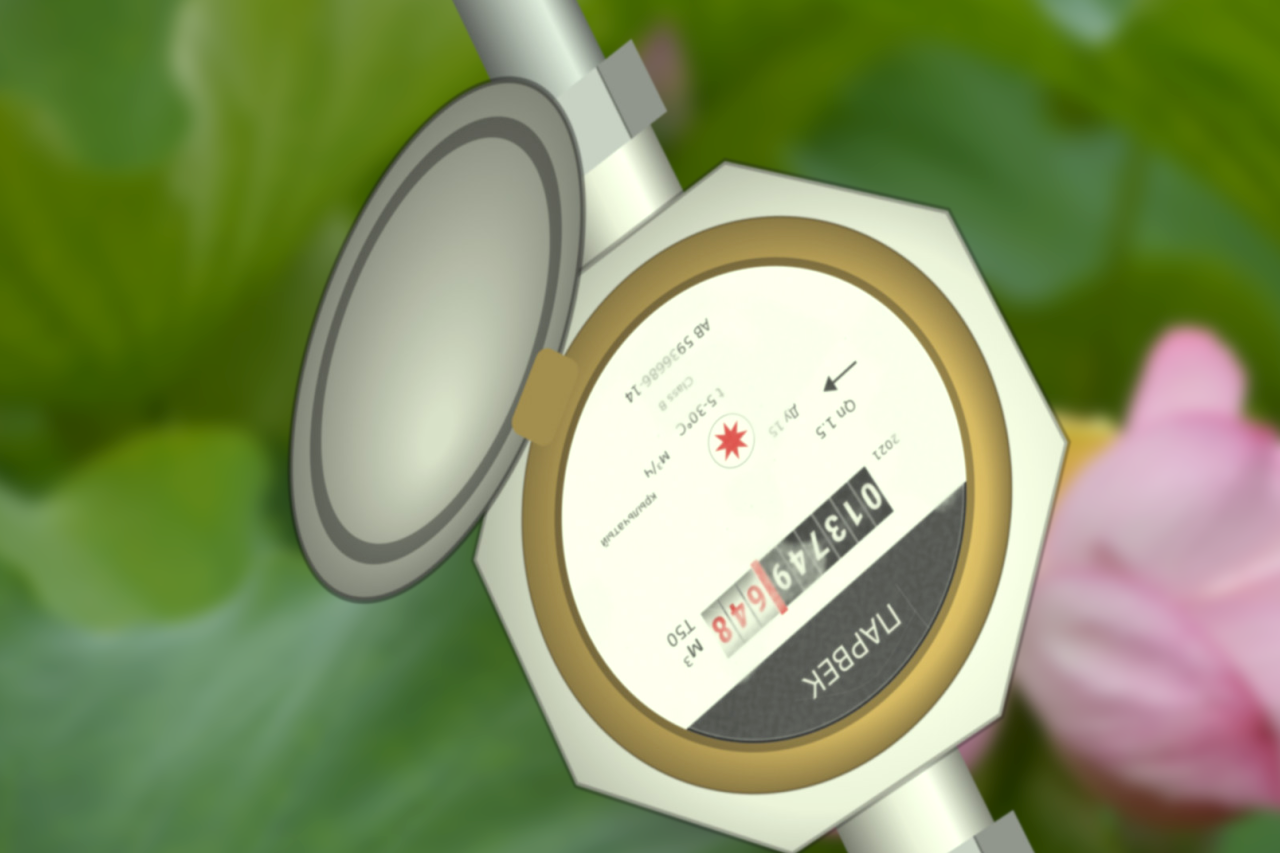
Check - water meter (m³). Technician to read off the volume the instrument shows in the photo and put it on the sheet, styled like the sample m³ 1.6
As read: m³ 13749.648
